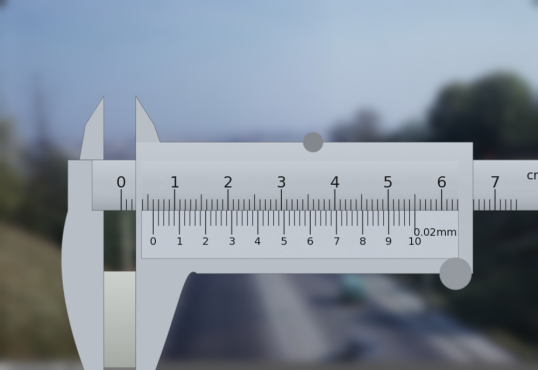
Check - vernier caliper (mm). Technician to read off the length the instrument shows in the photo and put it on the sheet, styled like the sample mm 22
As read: mm 6.0
